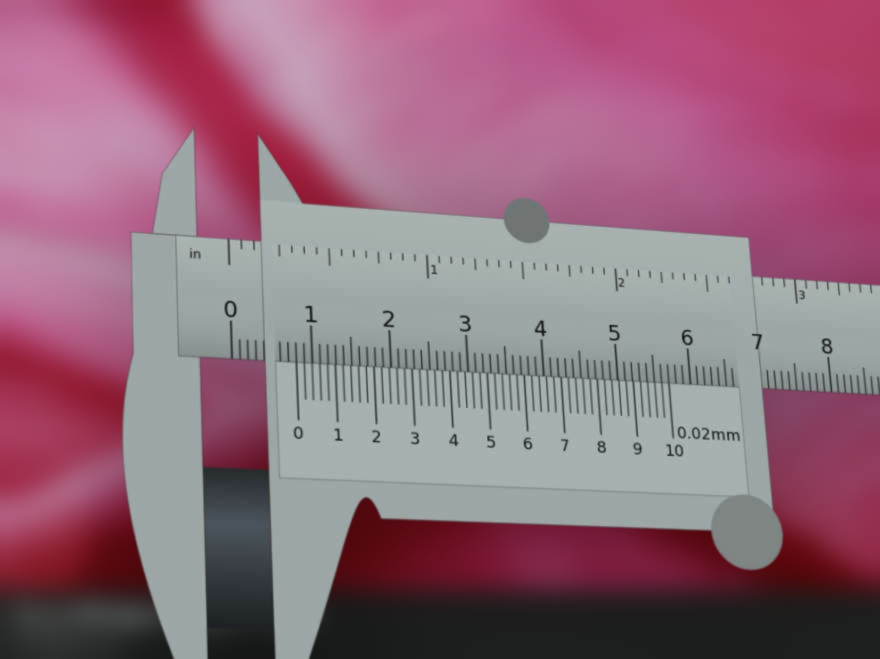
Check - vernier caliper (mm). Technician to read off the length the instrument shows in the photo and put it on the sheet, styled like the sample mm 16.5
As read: mm 8.0
